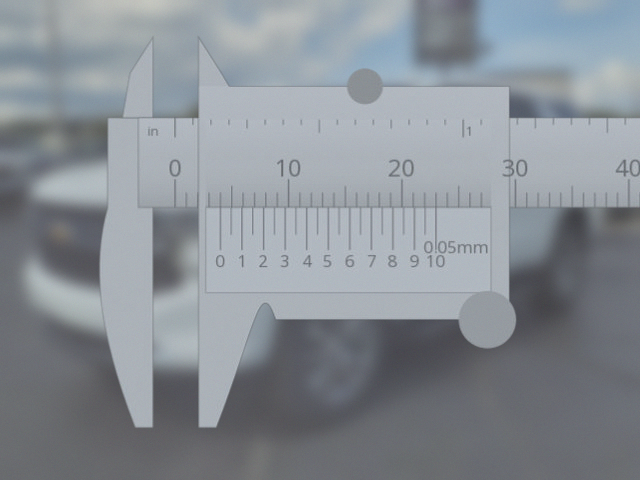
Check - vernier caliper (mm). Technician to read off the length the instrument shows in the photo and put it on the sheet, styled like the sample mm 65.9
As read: mm 4.0
